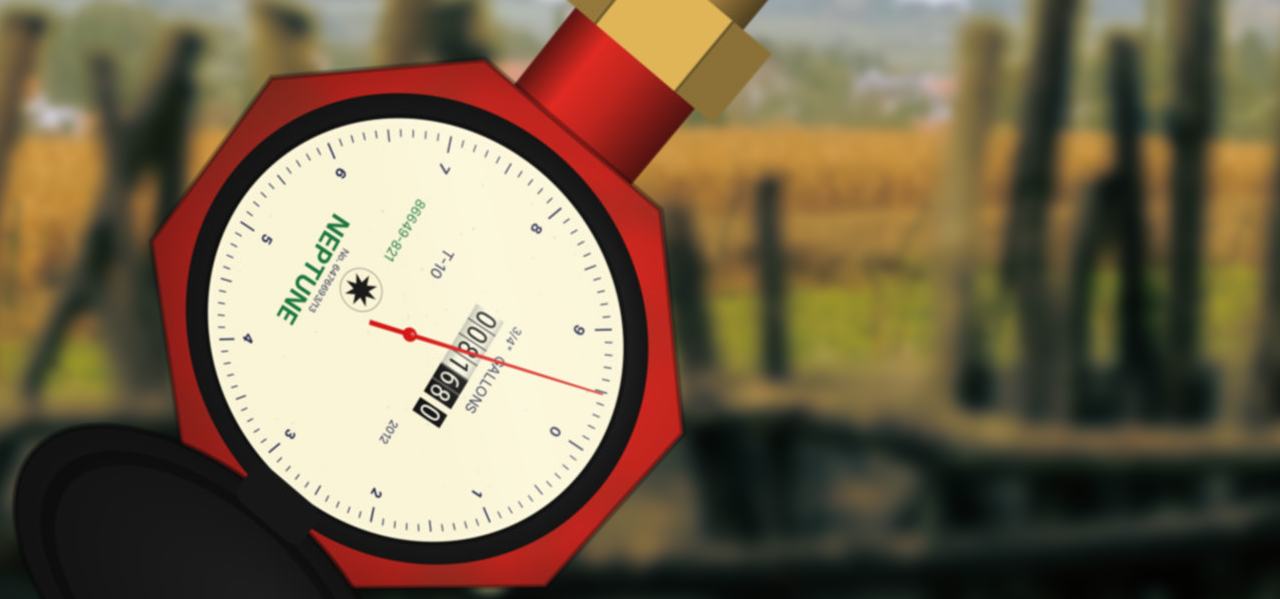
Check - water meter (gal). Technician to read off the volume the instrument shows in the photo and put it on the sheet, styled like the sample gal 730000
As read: gal 81679.5
